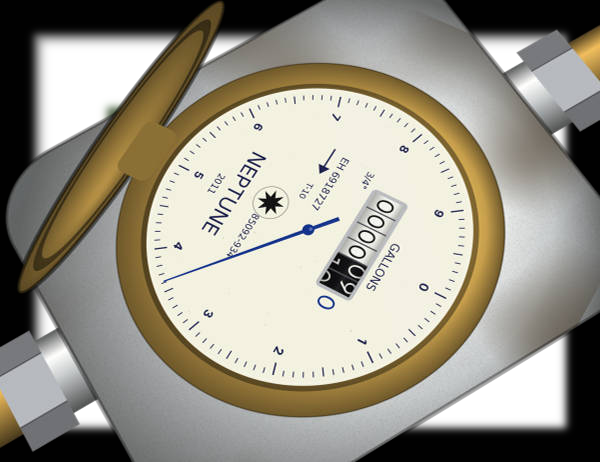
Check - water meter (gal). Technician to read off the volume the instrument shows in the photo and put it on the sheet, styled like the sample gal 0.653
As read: gal 93.6
